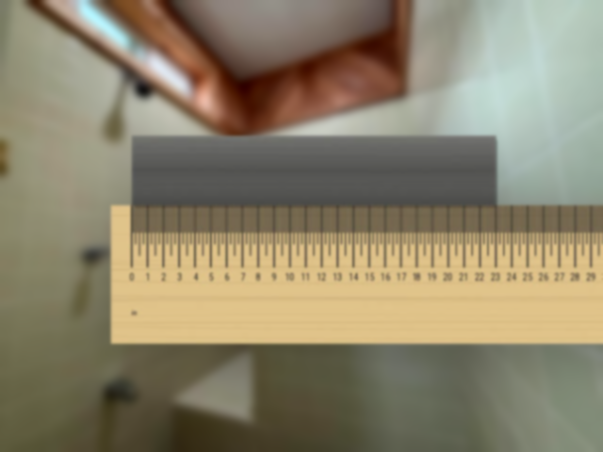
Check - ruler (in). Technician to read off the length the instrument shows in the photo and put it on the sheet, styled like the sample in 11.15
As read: in 23
